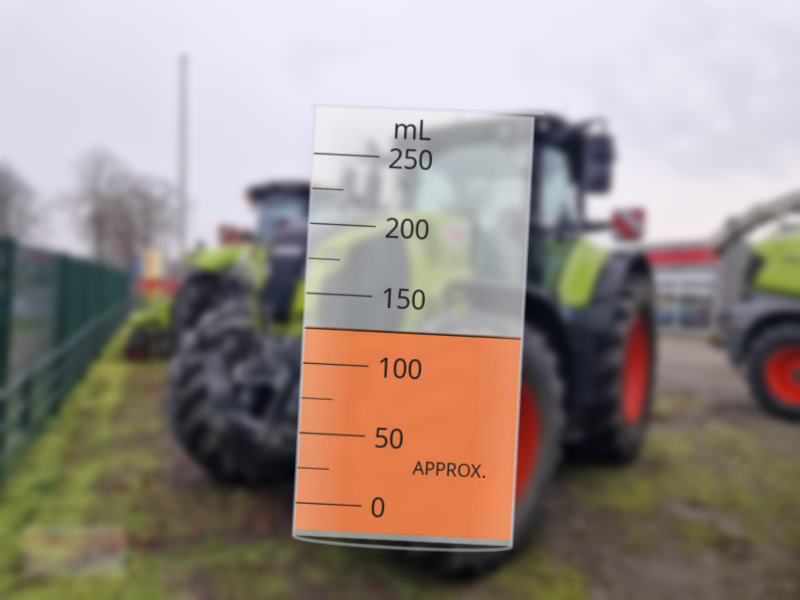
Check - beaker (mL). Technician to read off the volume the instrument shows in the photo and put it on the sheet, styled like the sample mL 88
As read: mL 125
